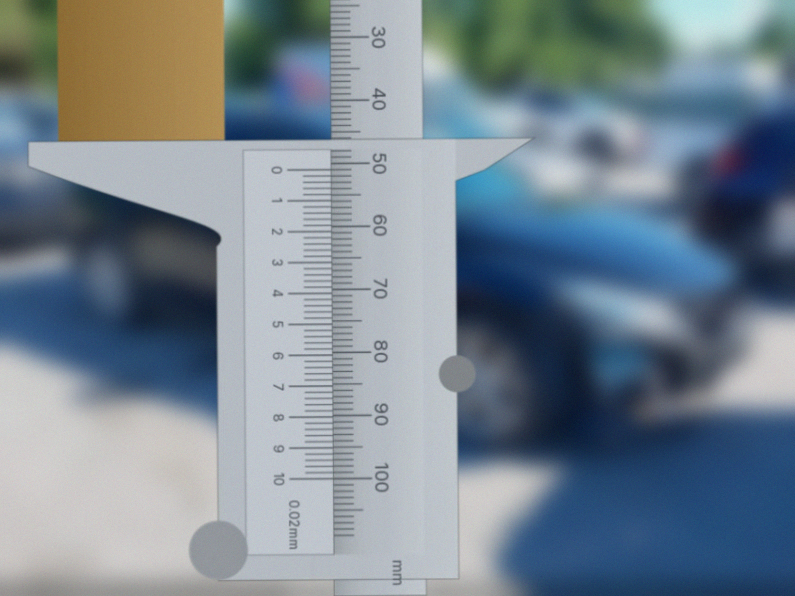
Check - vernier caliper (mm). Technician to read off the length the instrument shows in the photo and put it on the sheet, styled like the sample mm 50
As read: mm 51.0
